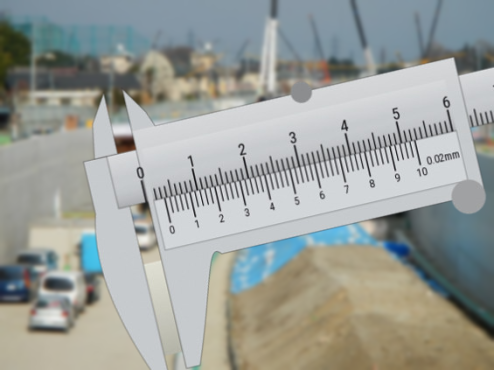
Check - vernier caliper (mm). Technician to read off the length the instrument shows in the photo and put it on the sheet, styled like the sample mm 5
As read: mm 3.6
